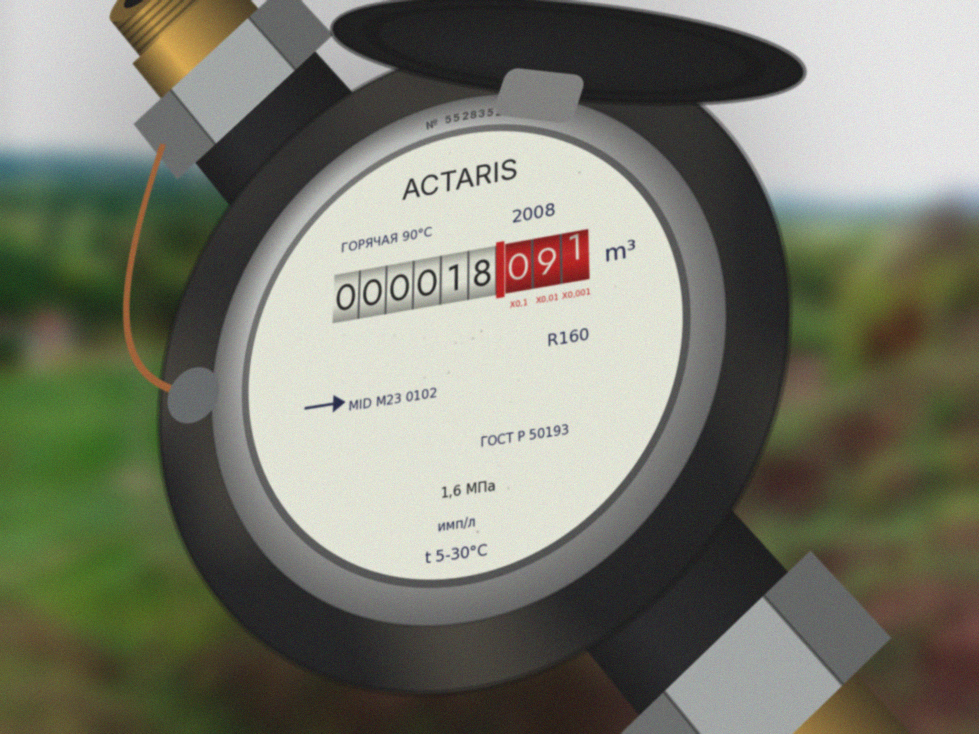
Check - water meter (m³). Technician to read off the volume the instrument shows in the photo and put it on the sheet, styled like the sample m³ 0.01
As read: m³ 18.091
